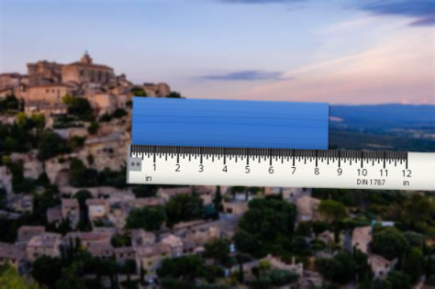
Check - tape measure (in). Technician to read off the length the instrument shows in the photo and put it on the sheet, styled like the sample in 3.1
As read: in 8.5
